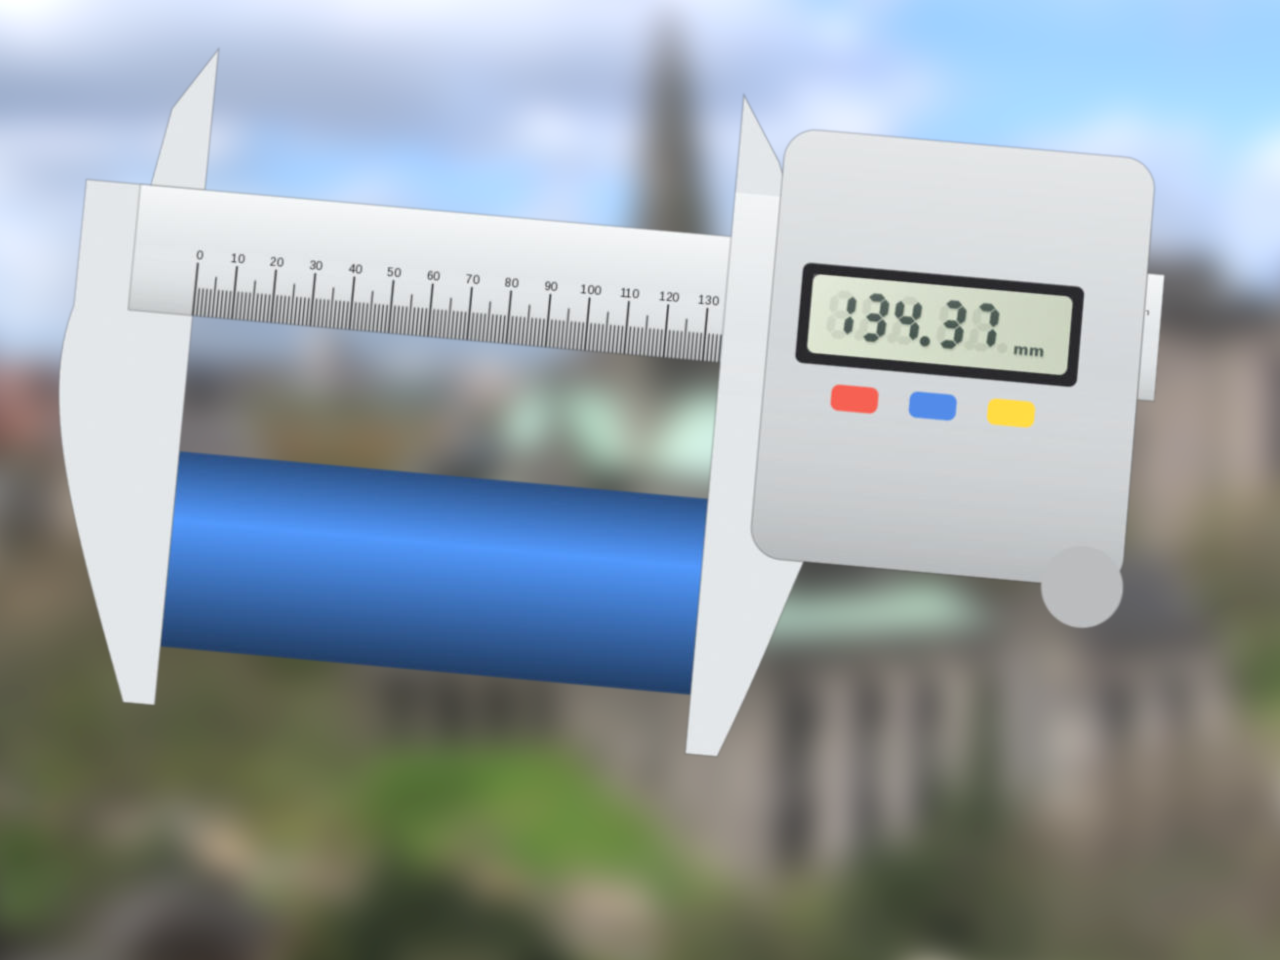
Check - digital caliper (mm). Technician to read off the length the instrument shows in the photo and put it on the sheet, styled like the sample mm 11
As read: mm 134.37
